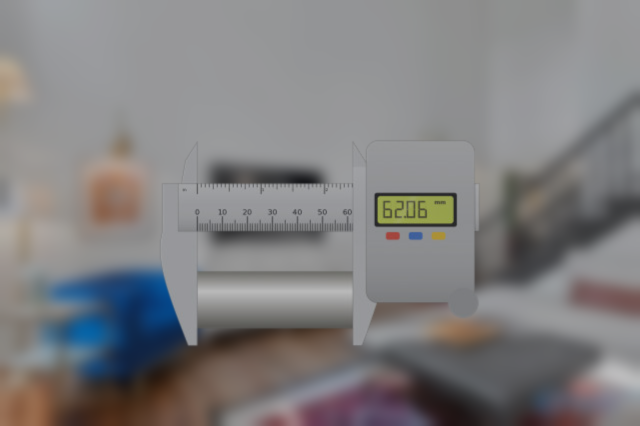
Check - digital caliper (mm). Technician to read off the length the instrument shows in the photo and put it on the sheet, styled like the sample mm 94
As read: mm 62.06
